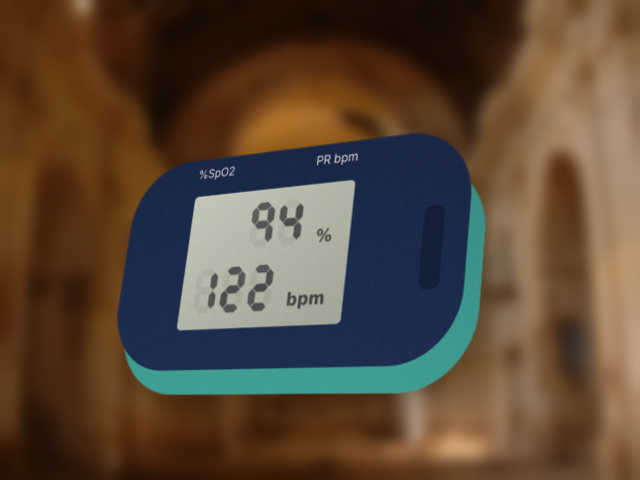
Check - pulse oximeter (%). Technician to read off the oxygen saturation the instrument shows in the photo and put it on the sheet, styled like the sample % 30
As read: % 94
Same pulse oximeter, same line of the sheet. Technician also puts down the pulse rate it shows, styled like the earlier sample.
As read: bpm 122
